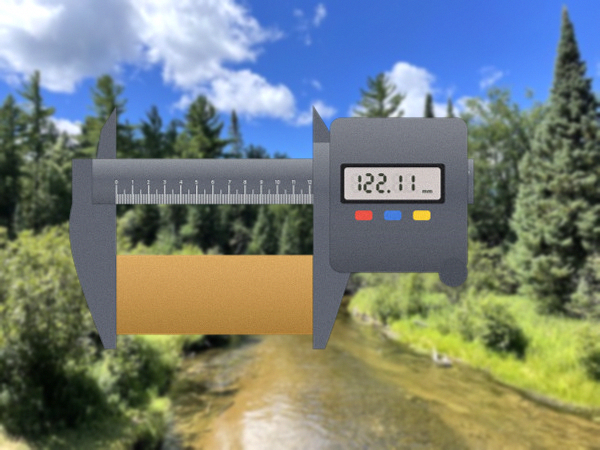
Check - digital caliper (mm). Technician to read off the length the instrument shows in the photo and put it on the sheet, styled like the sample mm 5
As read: mm 122.11
